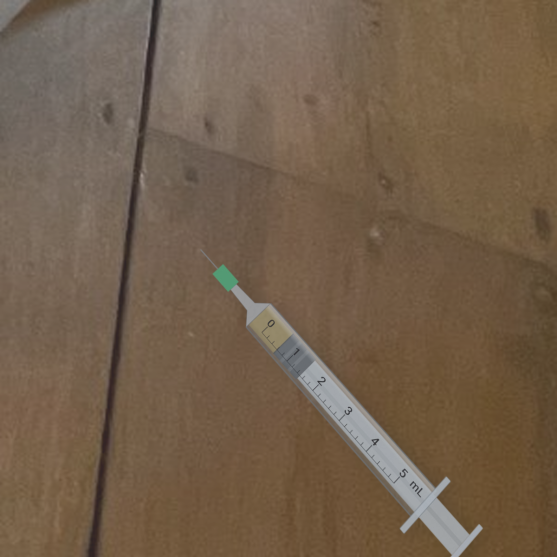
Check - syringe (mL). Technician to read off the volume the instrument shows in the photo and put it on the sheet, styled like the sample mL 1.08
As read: mL 0.6
